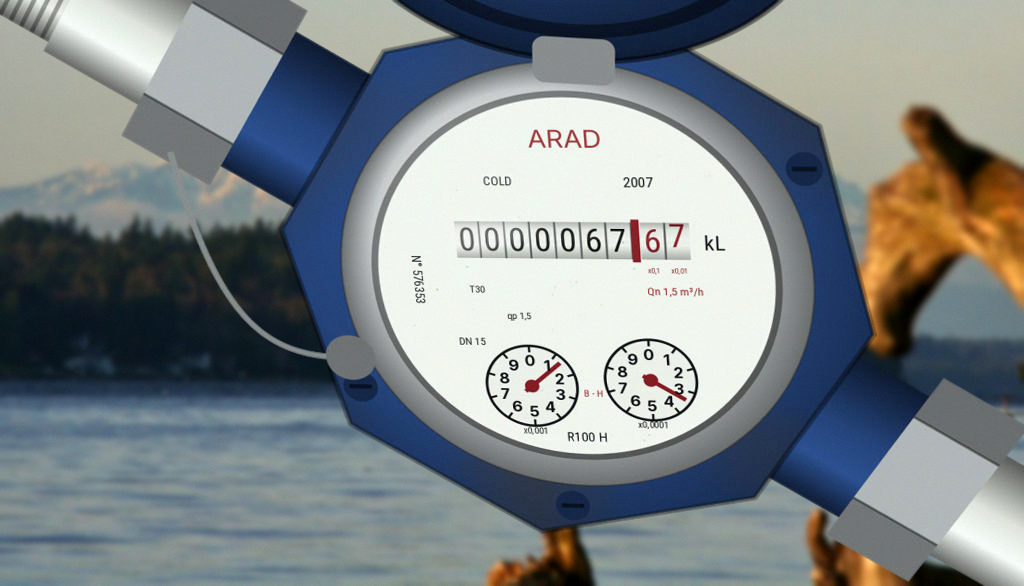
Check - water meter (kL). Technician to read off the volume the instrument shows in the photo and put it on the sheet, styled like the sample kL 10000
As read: kL 67.6713
